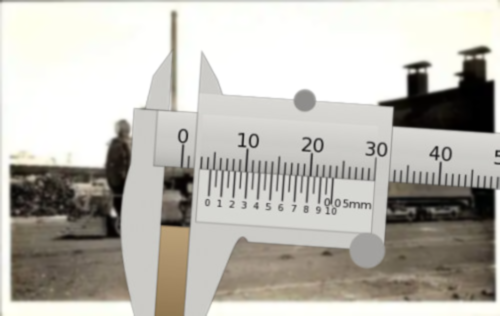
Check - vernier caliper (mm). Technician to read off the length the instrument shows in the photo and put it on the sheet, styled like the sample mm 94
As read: mm 4.5
